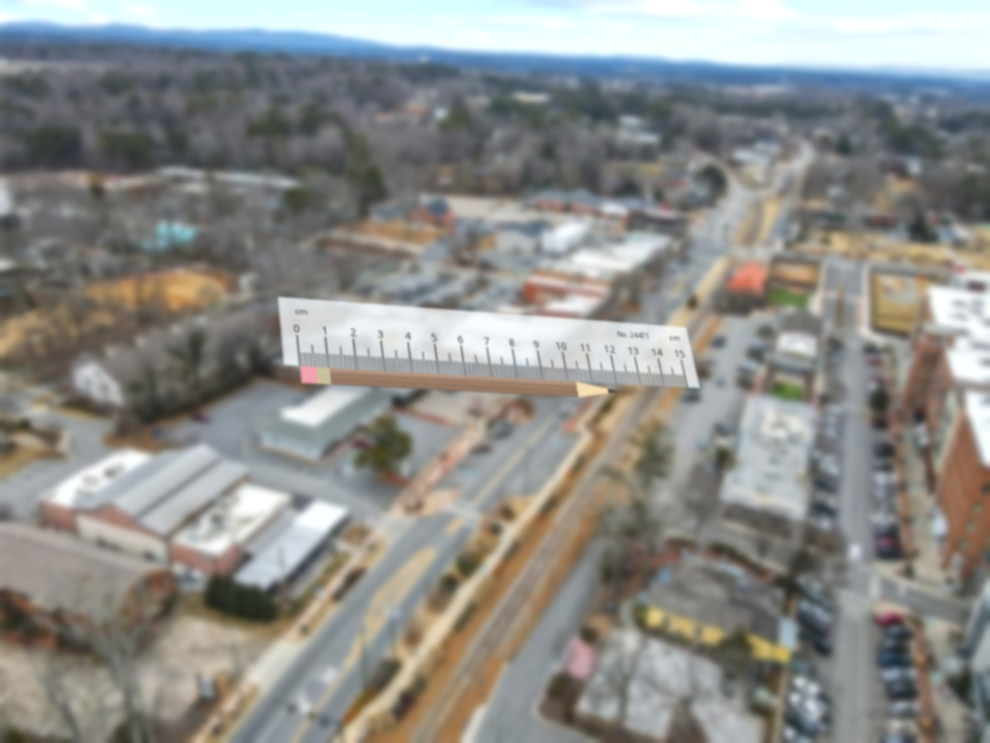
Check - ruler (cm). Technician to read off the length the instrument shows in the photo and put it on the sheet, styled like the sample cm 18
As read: cm 12
